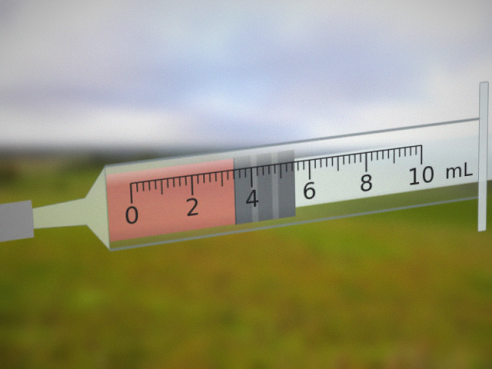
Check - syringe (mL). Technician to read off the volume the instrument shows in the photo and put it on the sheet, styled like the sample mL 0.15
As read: mL 3.4
